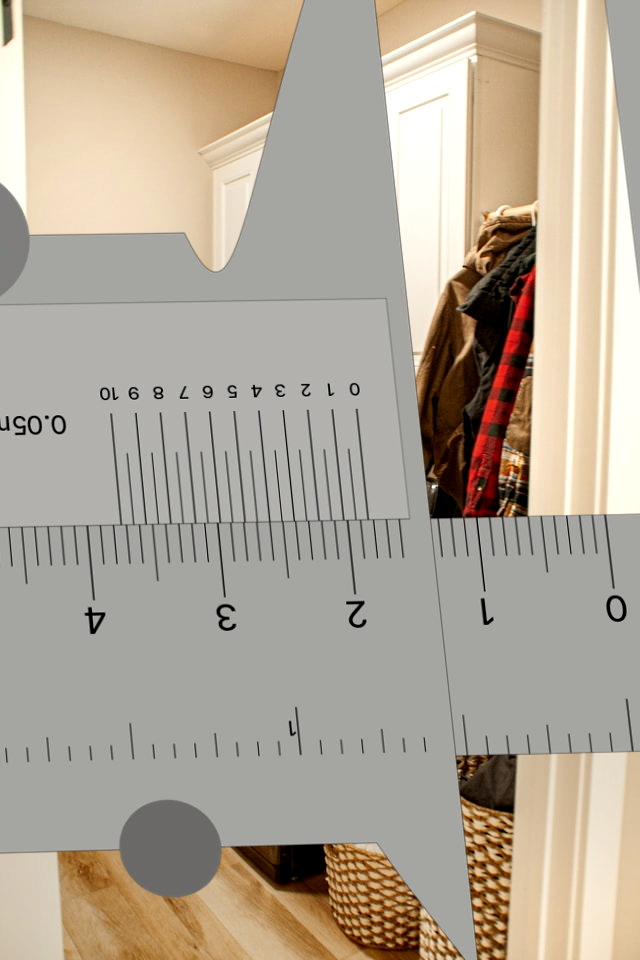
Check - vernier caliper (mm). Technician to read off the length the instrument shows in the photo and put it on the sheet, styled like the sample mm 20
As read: mm 18.4
